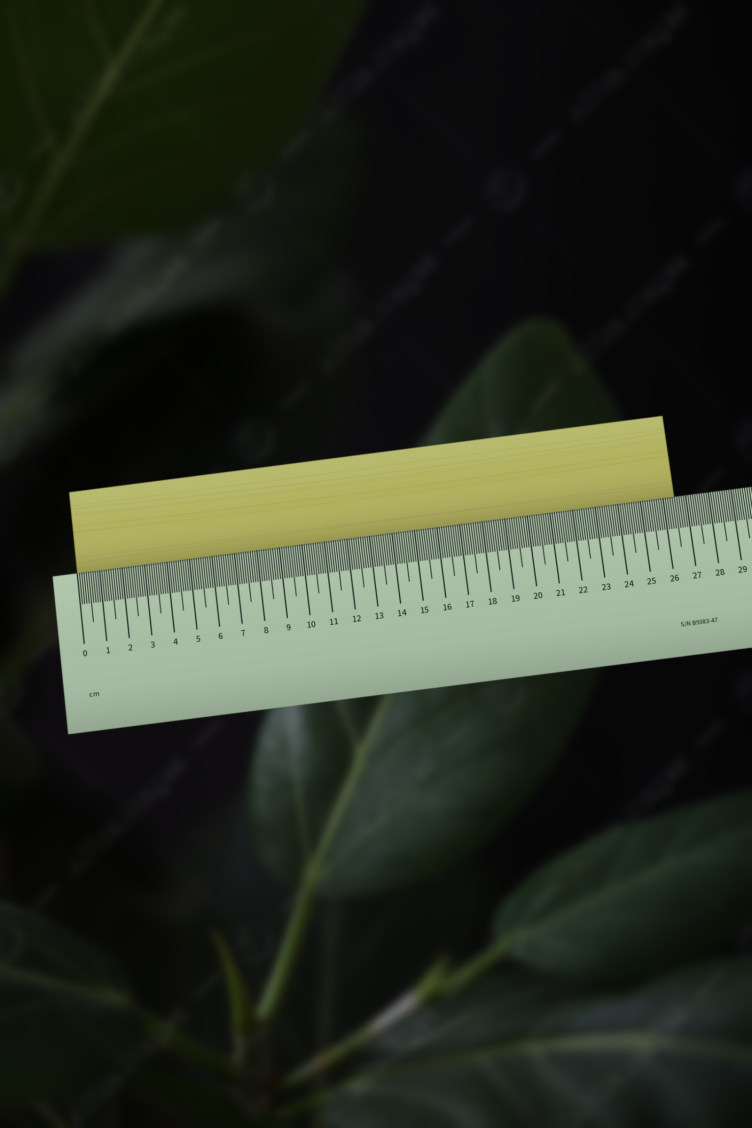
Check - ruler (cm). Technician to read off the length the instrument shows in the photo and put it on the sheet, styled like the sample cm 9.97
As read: cm 26.5
